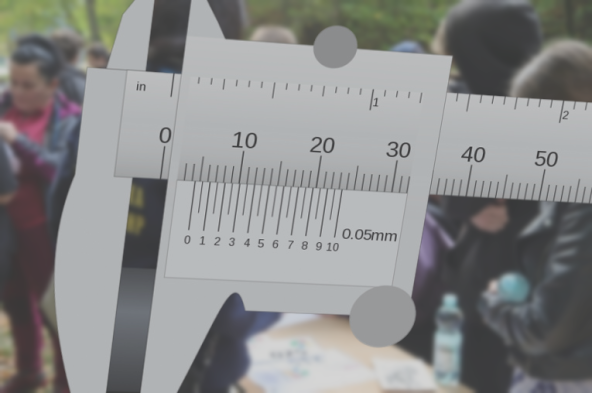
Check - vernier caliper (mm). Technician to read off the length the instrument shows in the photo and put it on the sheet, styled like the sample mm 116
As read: mm 4.4
